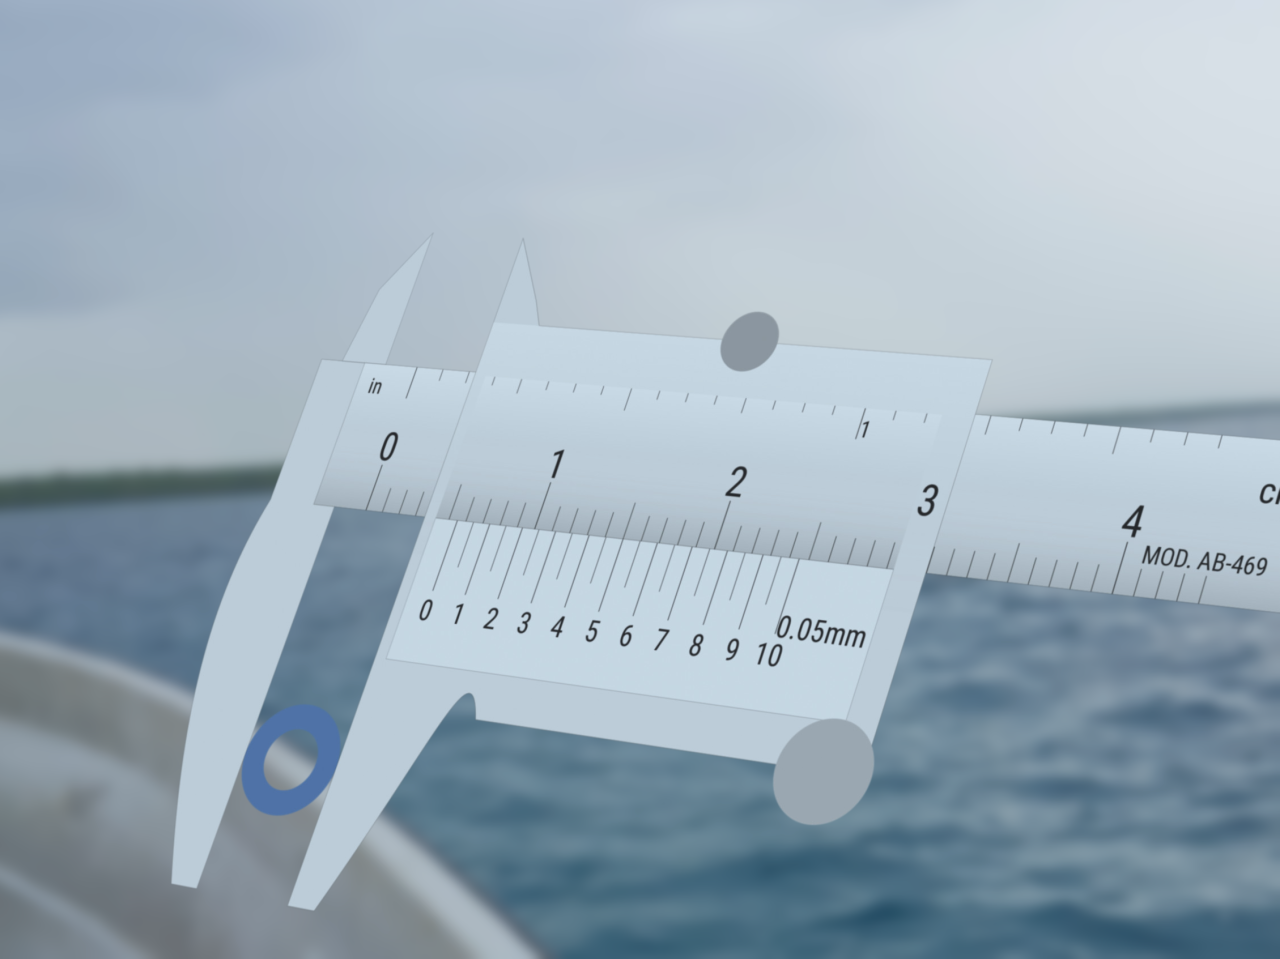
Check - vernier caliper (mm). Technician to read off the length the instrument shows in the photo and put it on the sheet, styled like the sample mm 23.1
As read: mm 5.5
